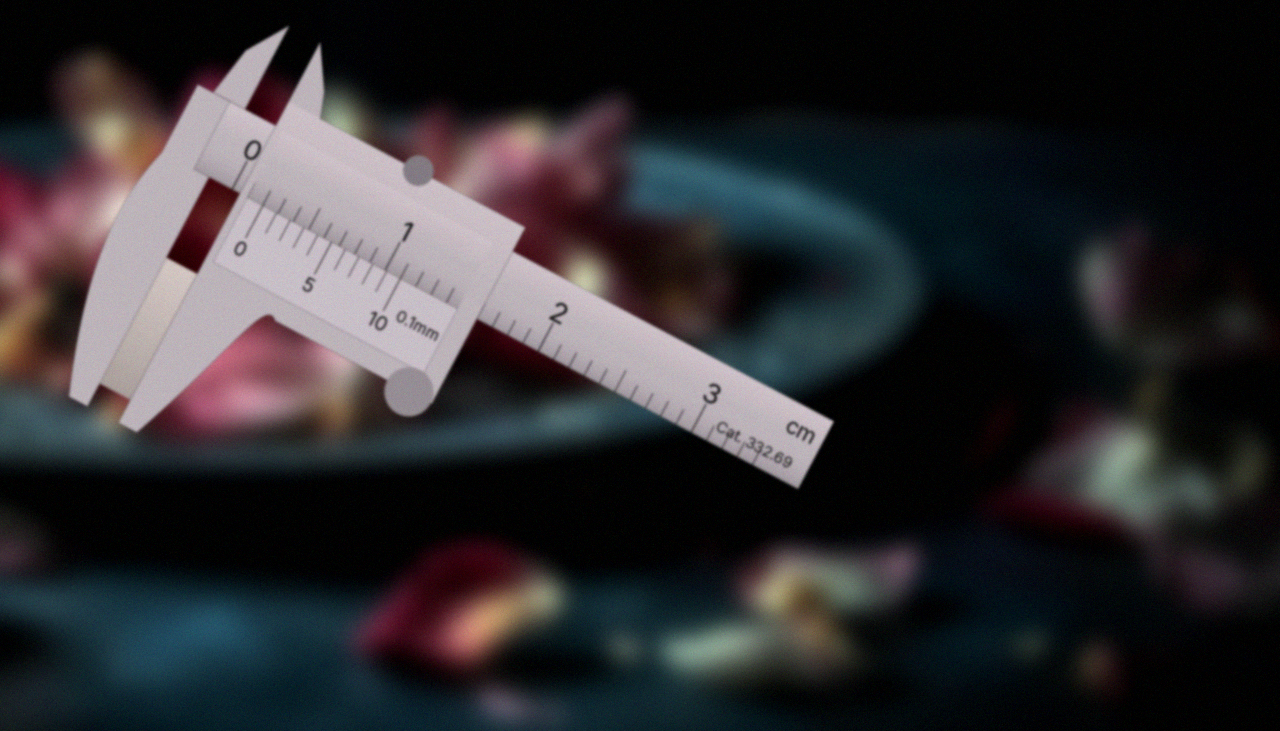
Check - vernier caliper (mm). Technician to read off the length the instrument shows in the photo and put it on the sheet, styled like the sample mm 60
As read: mm 2.0
